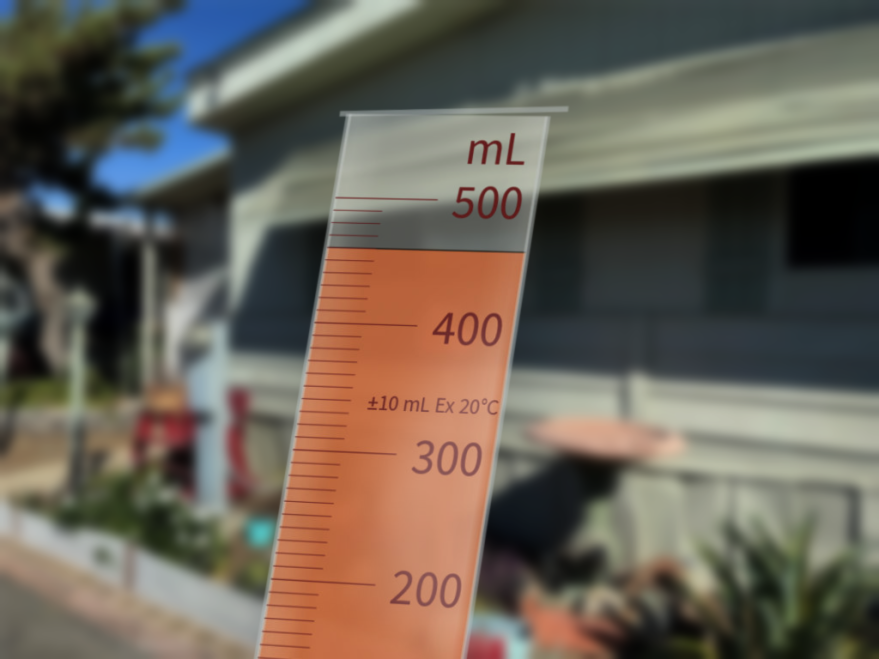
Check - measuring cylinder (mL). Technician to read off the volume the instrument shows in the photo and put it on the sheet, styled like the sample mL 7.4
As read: mL 460
